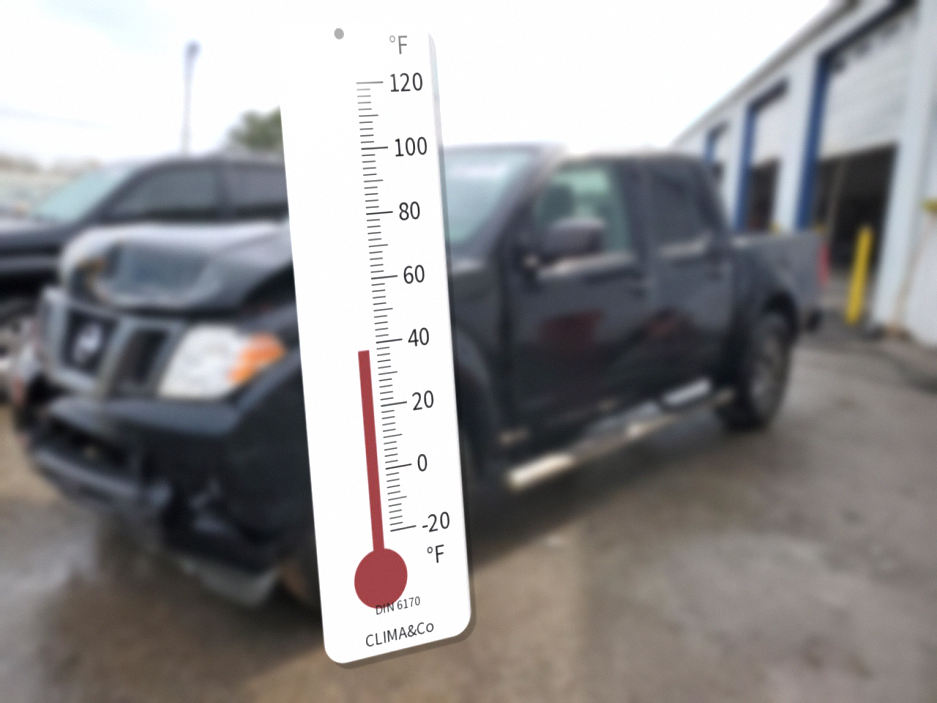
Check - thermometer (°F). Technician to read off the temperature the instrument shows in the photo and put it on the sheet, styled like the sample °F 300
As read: °F 38
